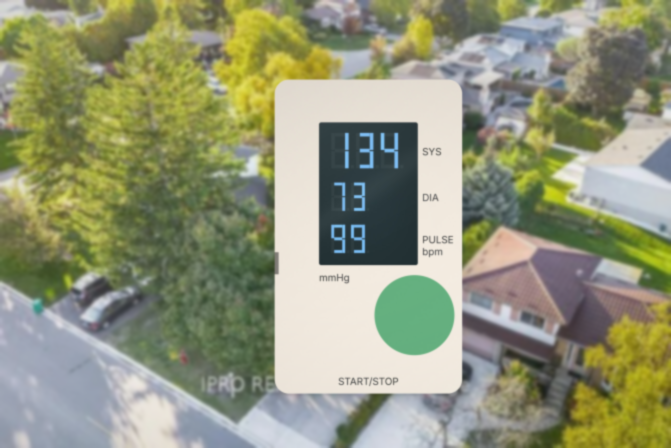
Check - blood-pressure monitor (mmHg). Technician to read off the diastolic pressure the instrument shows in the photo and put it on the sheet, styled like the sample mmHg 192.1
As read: mmHg 73
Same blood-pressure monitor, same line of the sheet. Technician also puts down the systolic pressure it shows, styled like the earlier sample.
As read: mmHg 134
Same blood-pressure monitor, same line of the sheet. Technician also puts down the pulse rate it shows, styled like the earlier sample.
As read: bpm 99
